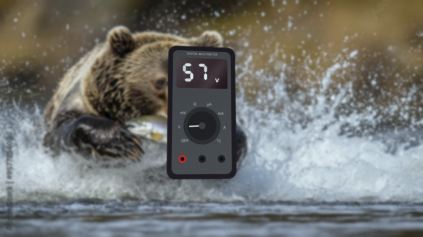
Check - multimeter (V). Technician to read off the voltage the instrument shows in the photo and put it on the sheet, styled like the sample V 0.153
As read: V 57
